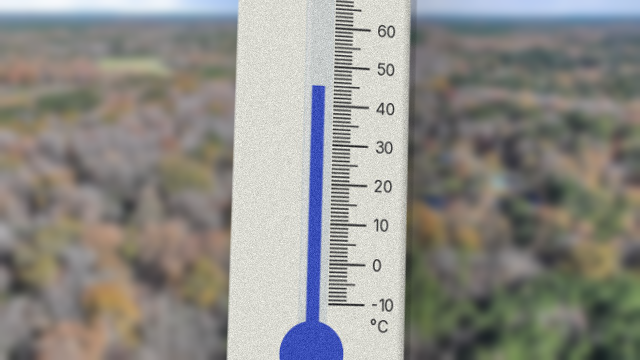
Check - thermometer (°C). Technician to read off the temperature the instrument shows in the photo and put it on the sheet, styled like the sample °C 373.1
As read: °C 45
